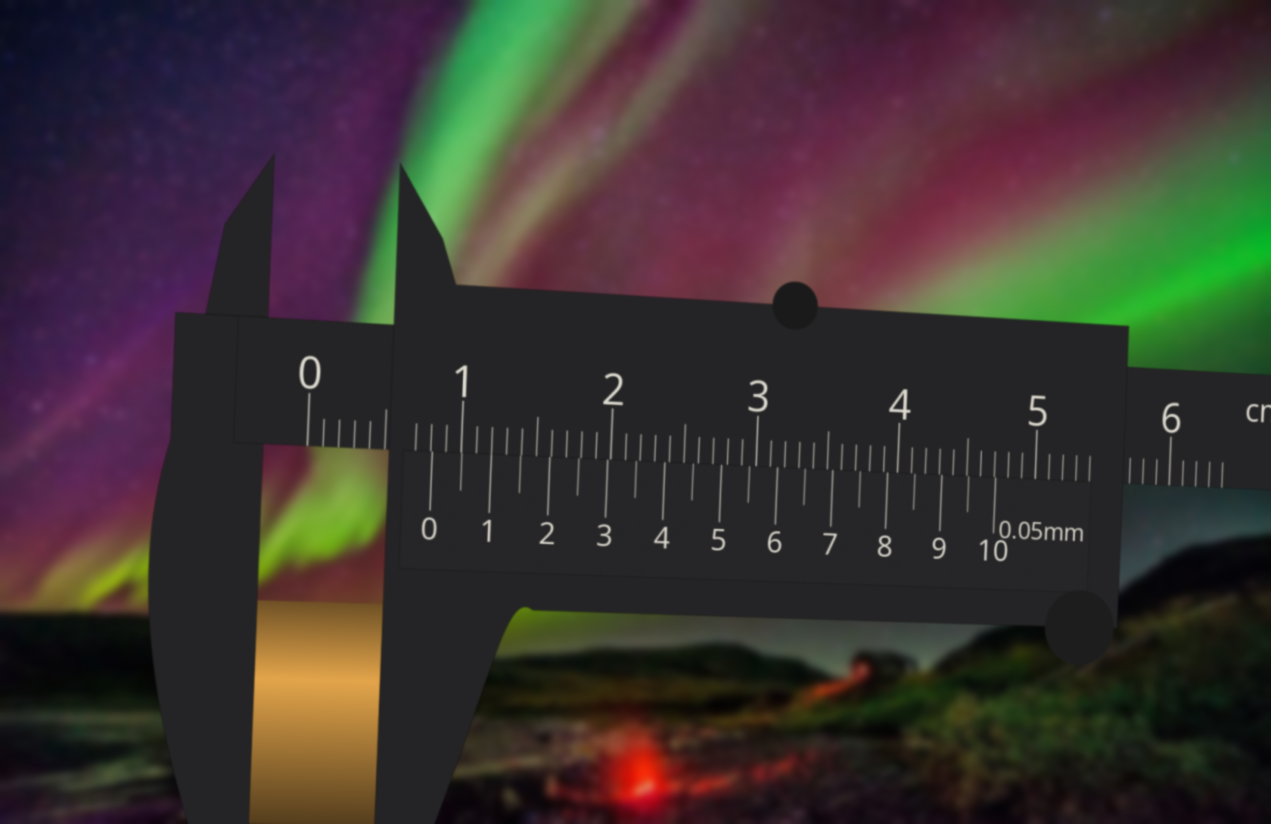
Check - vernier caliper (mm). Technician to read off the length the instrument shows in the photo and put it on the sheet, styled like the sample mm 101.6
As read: mm 8.1
